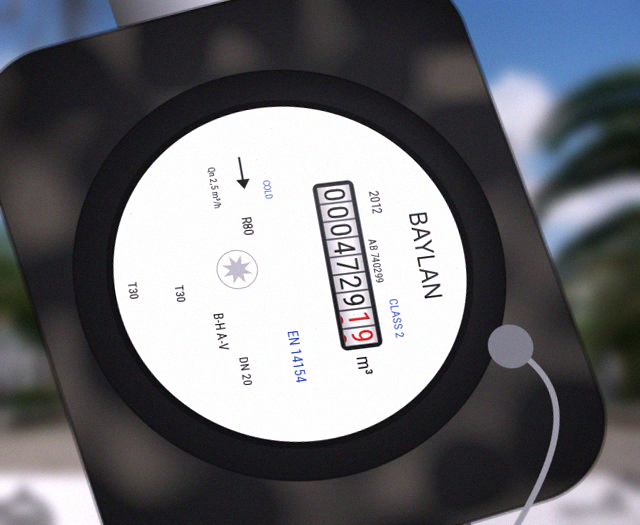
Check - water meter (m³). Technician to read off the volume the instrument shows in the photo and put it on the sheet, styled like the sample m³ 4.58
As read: m³ 4729.19
